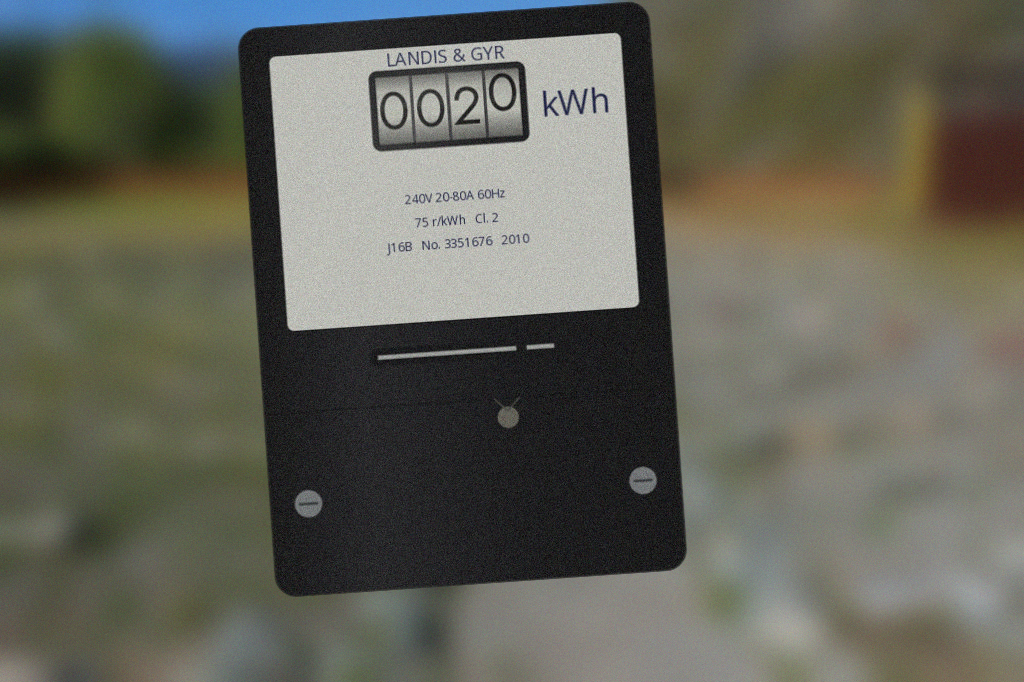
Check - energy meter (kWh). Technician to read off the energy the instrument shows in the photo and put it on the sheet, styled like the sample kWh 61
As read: kWh 20
